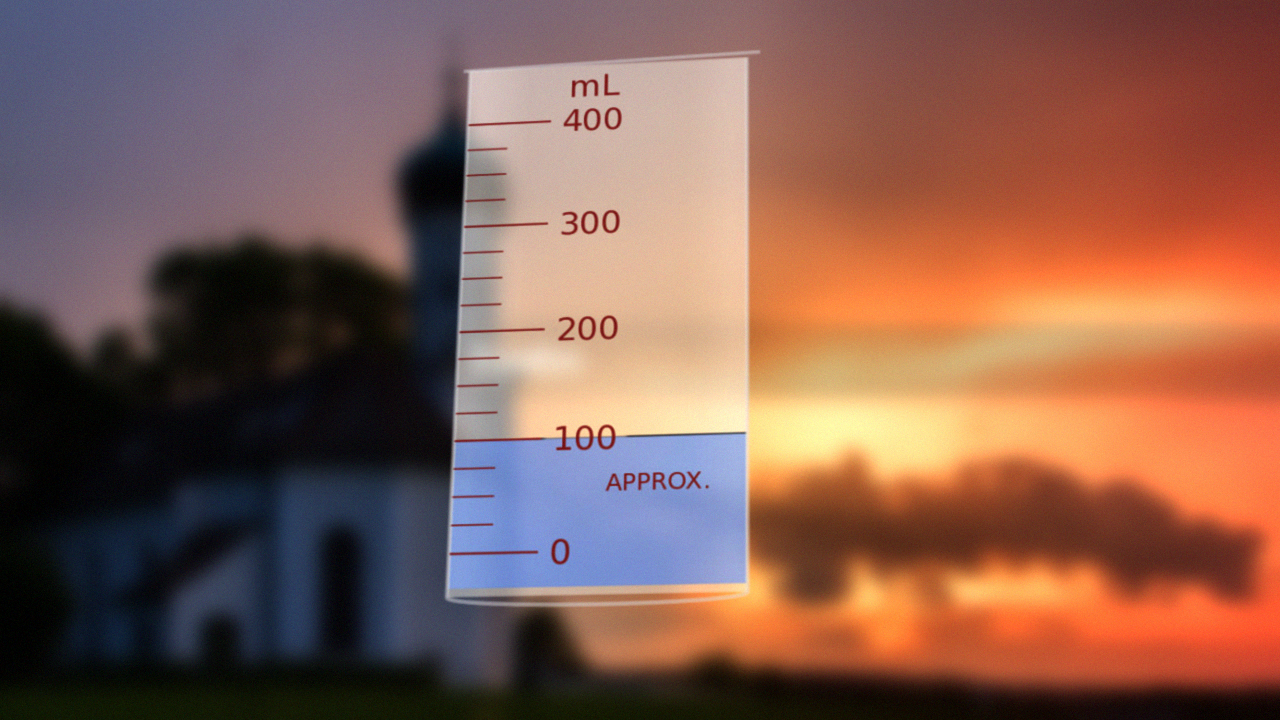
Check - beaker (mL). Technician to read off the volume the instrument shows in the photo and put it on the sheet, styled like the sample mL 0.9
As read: mL 100
